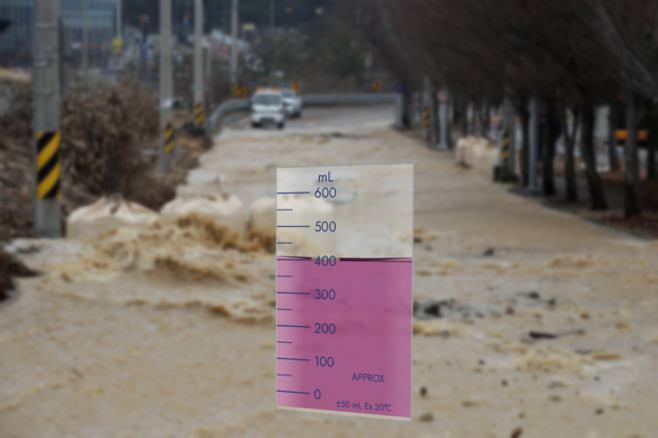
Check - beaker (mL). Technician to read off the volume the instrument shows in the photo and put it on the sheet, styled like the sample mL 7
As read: mL 400
